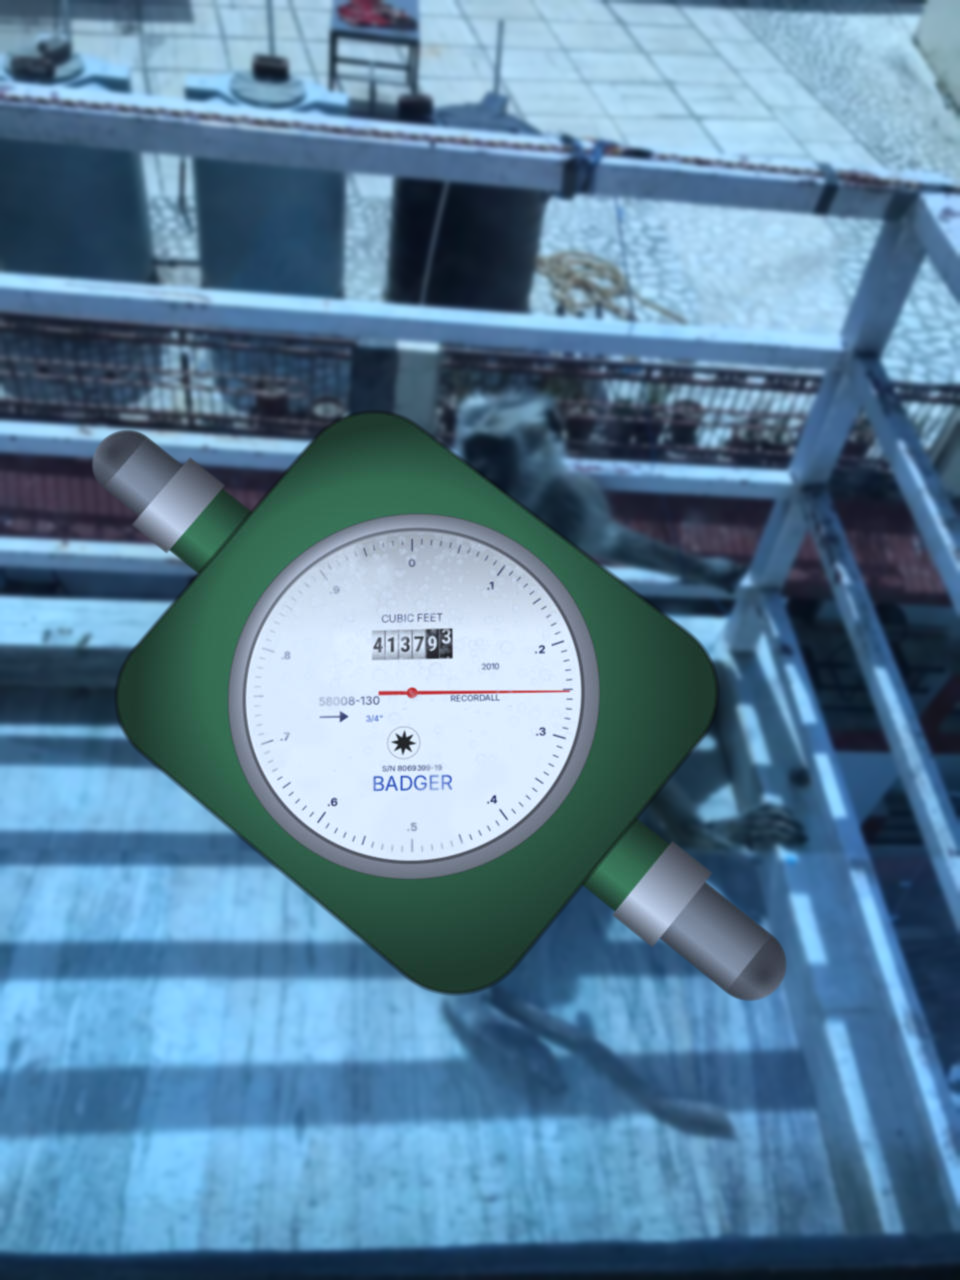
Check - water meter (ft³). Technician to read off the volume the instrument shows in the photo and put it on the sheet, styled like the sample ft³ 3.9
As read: ft³ 413793.25
